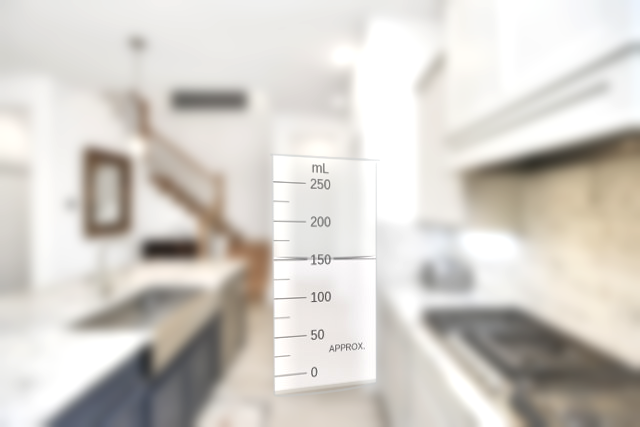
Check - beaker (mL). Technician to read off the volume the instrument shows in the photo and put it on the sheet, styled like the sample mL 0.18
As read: mL 150
